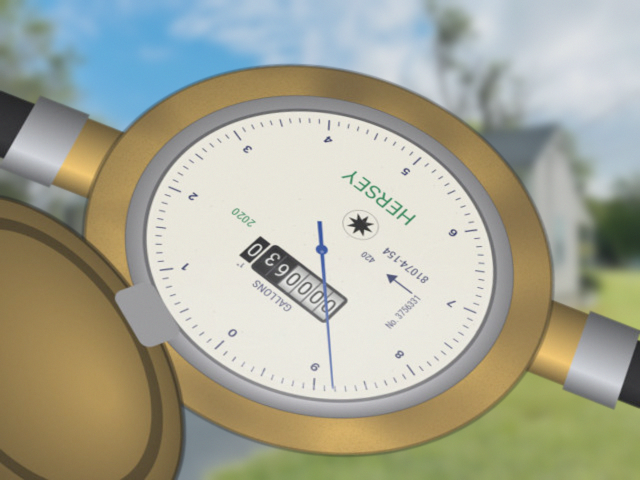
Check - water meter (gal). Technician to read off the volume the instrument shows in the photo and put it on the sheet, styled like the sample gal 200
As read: gal 628.8
